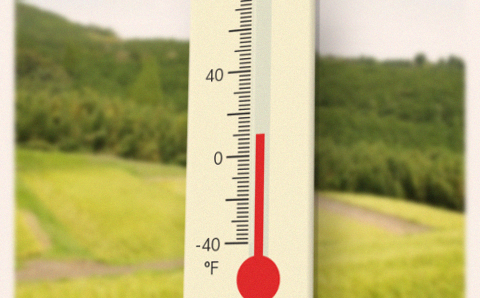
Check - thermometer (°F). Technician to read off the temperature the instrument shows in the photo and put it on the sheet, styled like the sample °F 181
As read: °F 10
